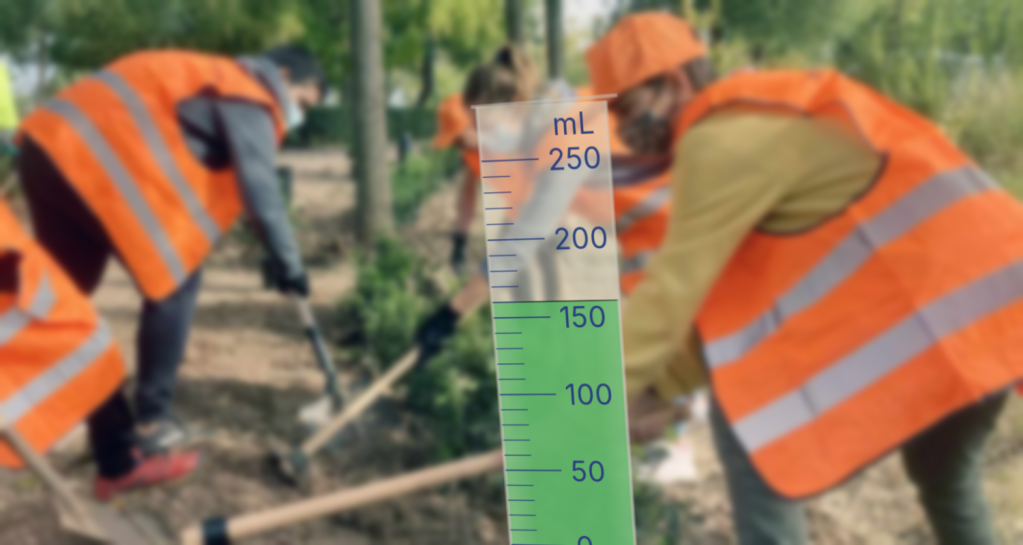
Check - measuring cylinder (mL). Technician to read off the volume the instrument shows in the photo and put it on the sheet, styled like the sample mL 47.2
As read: mL 160
